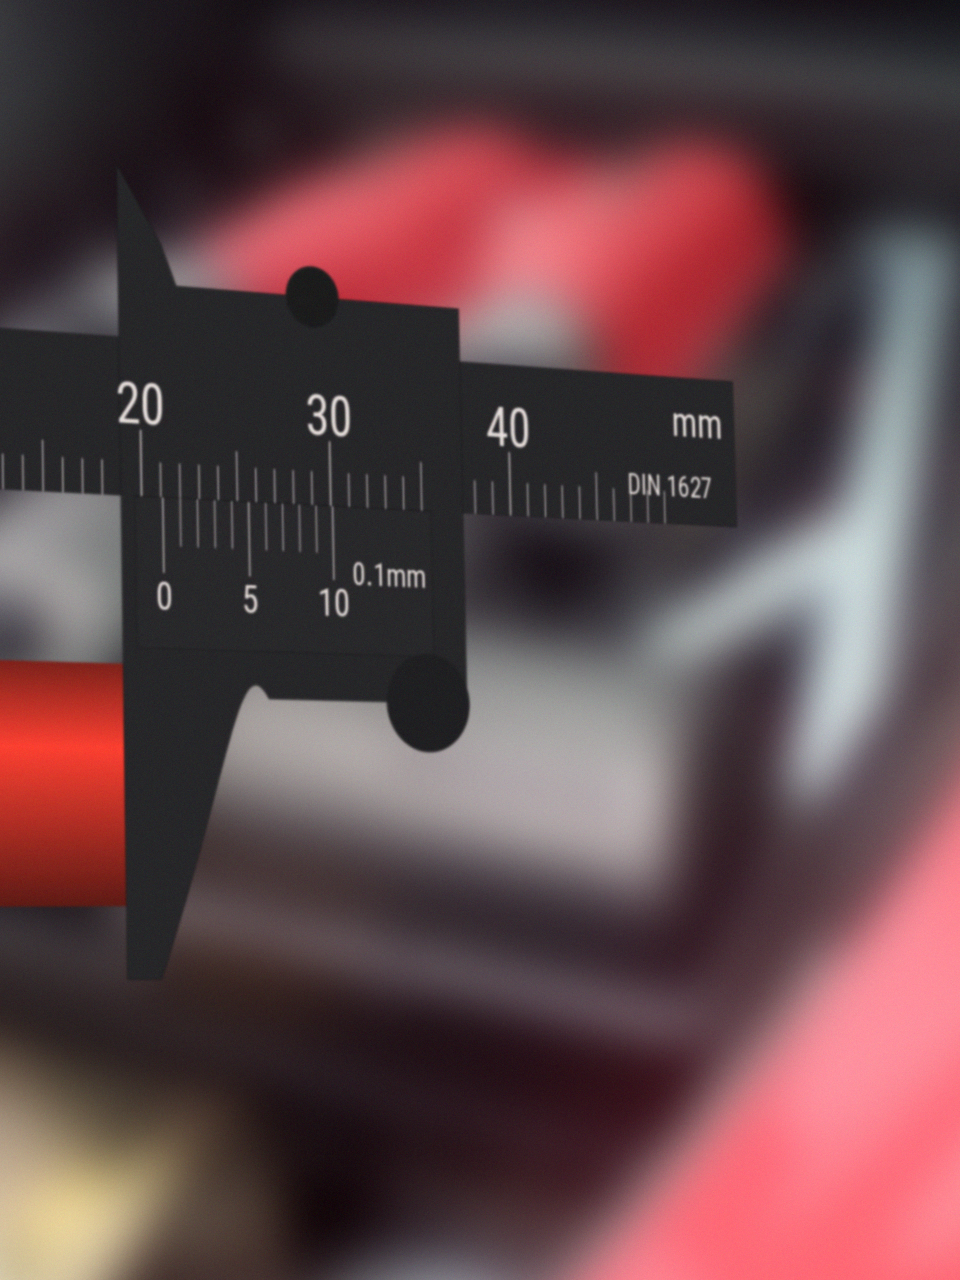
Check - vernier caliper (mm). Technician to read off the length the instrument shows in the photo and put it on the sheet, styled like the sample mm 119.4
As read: mm 21.1
